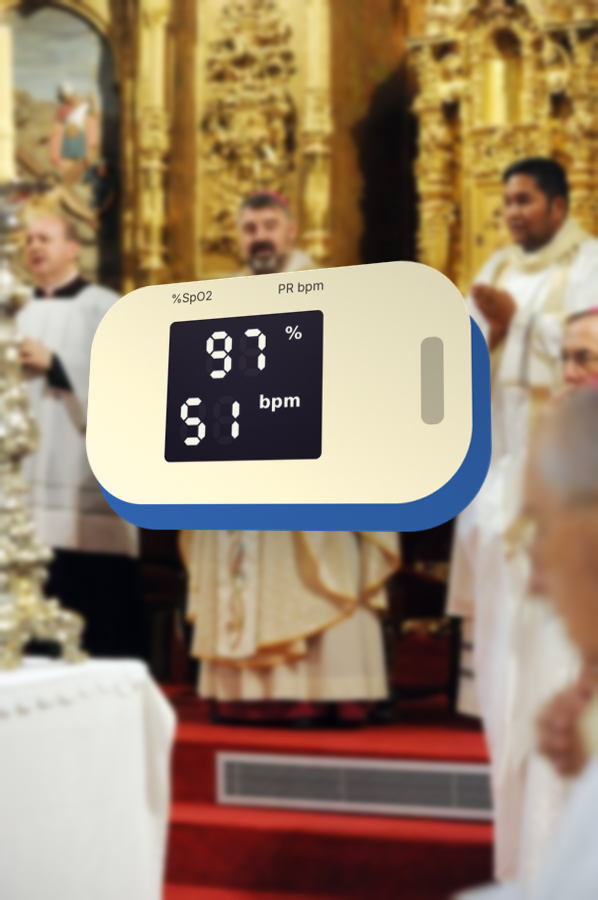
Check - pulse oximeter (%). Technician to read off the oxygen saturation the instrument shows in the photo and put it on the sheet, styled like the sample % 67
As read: % 97
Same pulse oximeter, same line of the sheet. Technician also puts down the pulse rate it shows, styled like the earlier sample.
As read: bpm 51
